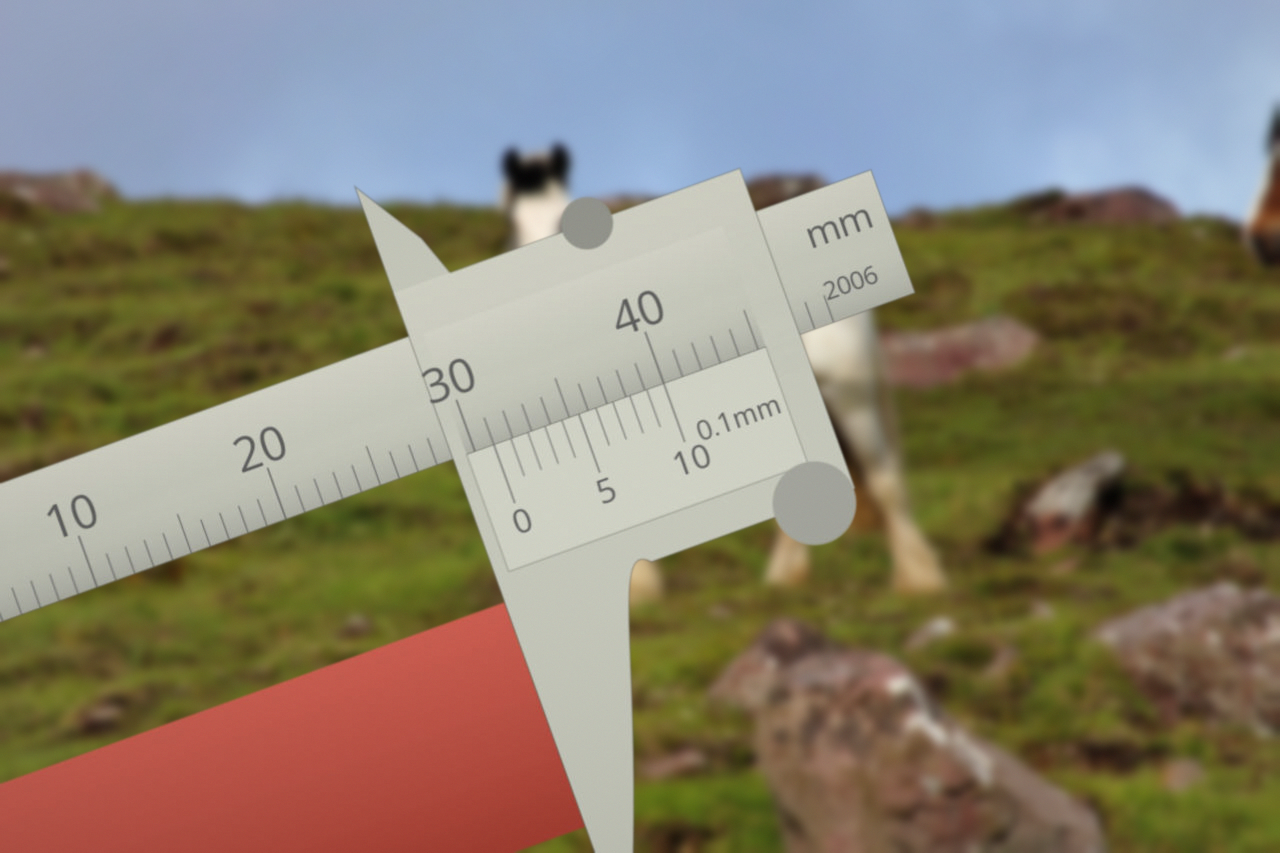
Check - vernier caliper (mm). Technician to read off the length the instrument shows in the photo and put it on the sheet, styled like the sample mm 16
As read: mm 31.0
